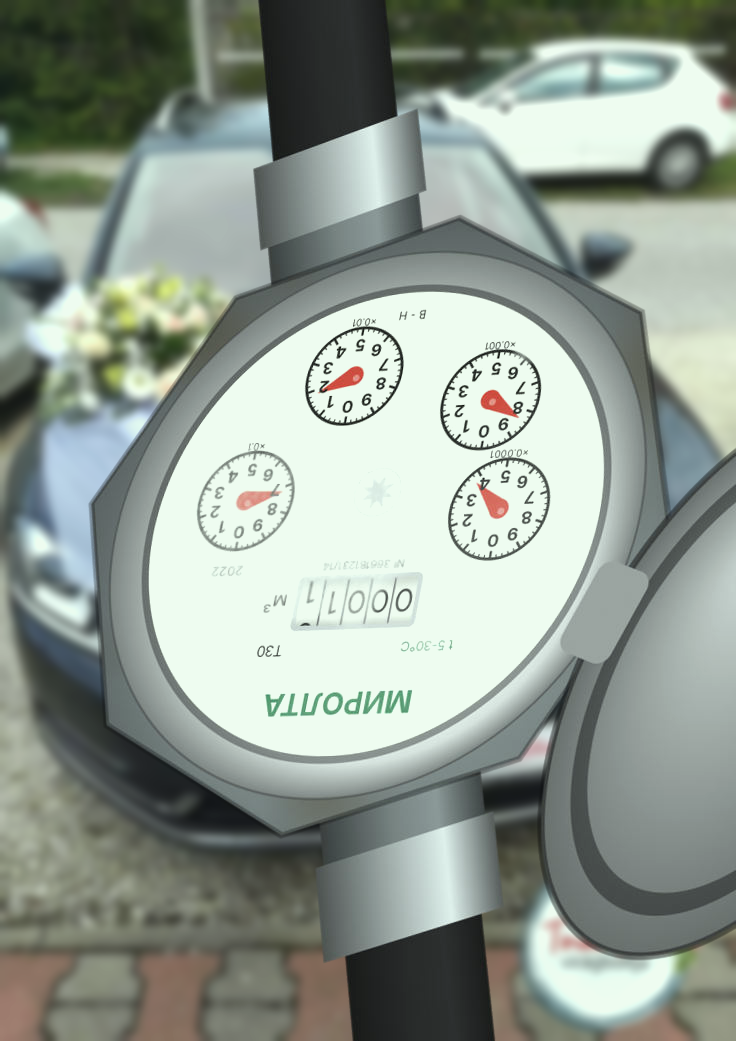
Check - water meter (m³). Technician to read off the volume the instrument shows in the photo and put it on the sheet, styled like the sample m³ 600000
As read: m³ 10.7183
